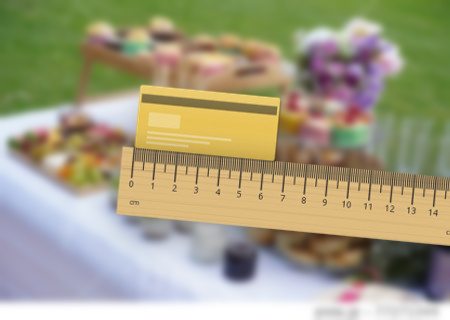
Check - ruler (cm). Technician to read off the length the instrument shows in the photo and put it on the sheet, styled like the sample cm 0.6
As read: cm 6.5
